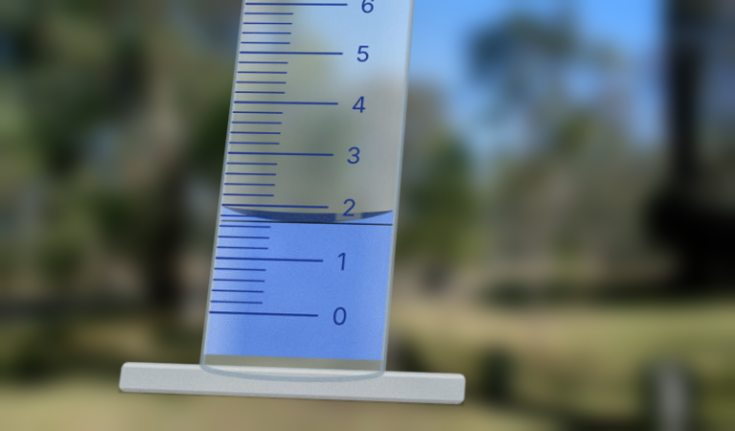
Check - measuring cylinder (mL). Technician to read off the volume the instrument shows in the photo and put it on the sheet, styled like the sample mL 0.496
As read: mL 1.7
